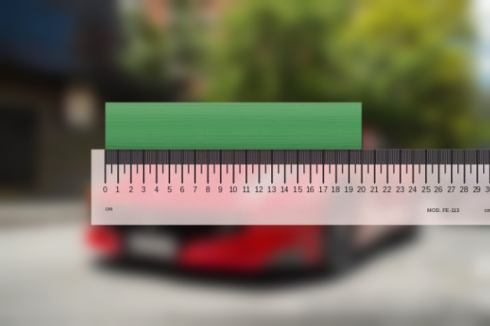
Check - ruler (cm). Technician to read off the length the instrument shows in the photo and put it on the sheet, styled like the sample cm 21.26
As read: cm 20
